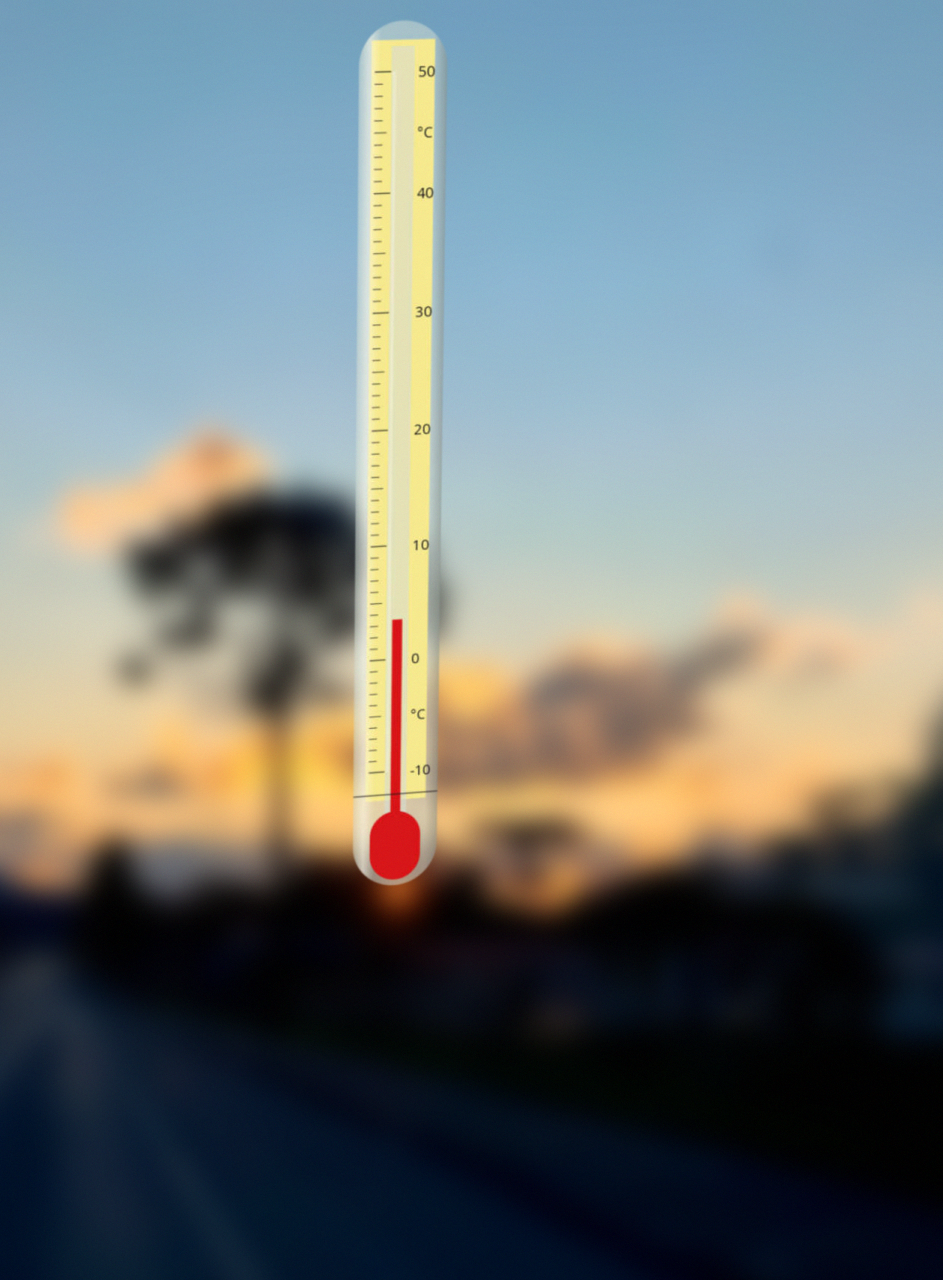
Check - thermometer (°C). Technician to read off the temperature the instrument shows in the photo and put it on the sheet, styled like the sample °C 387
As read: °C 3.5
